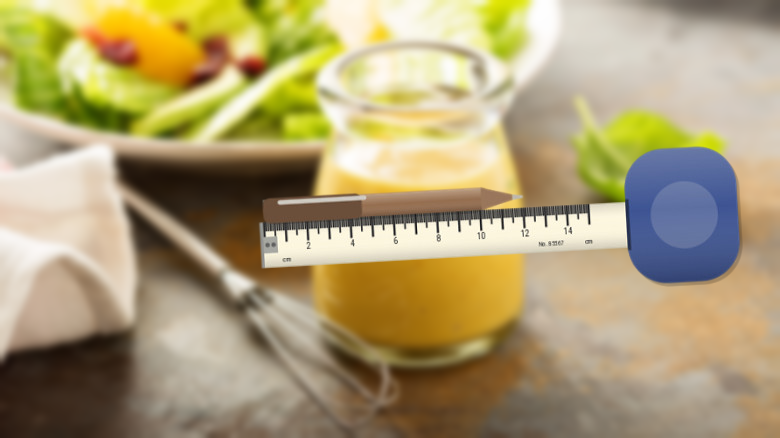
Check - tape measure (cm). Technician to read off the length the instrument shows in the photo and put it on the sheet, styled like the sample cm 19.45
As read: cm 12
